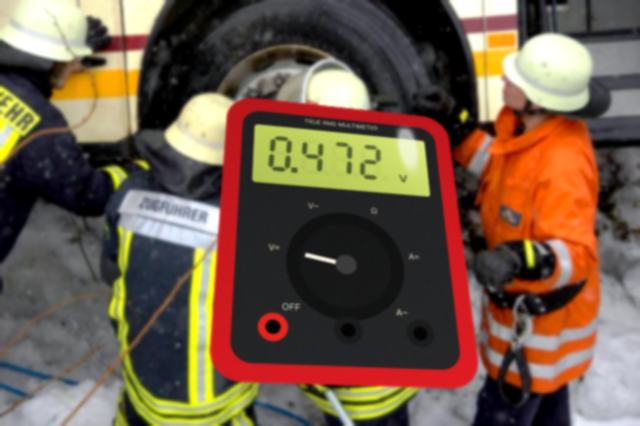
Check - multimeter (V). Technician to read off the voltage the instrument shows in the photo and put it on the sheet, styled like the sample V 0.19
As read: V 0.472
